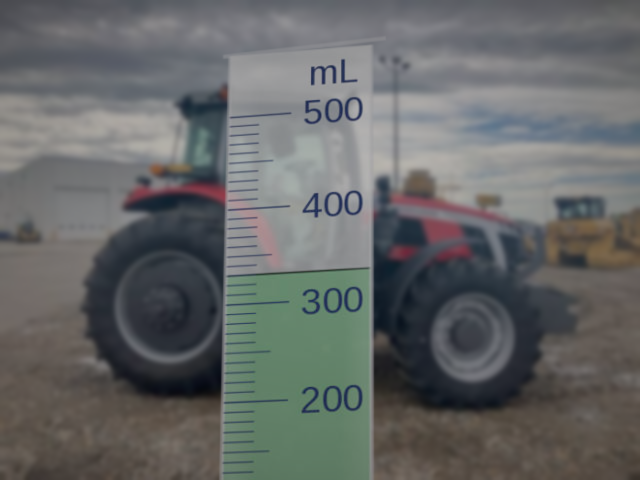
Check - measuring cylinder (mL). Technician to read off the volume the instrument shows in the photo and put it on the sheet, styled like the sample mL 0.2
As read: mL 330
